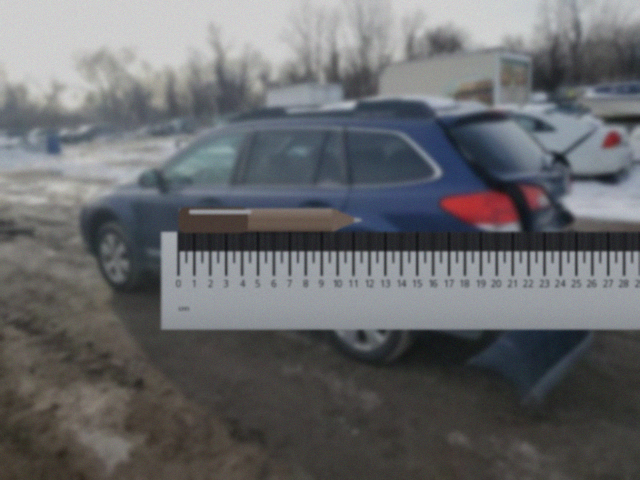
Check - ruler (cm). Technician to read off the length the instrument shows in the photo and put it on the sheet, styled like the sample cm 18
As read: cm 11.5
